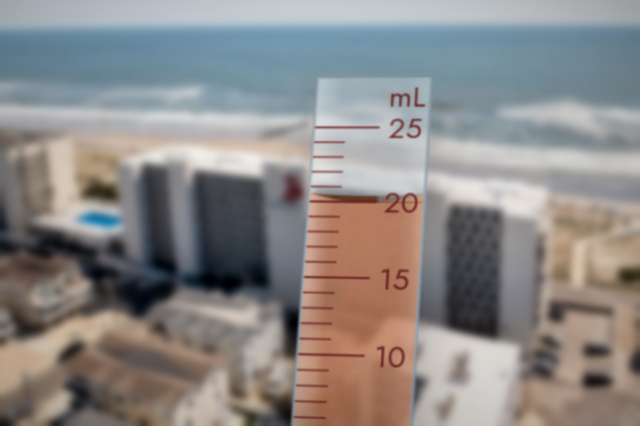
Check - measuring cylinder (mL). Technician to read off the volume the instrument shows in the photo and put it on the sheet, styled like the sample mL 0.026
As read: mL 20
